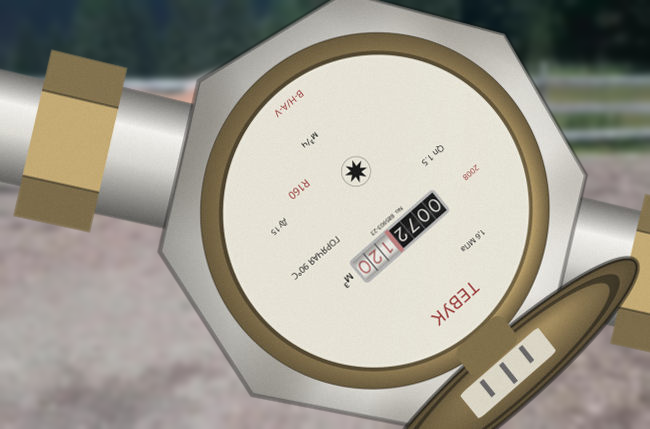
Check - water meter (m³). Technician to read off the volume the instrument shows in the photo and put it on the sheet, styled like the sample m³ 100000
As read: m³ 72.120
